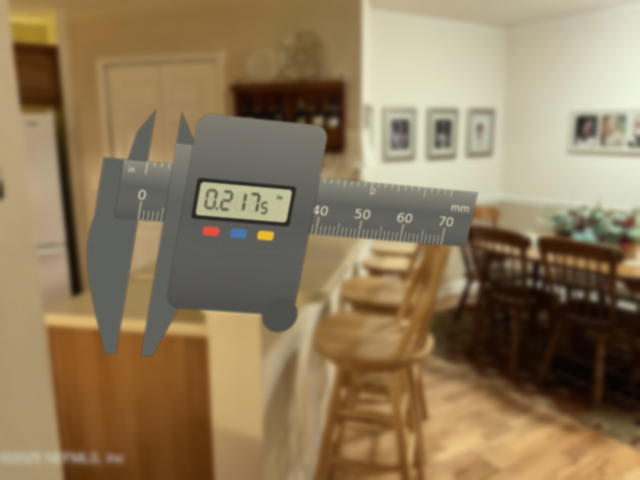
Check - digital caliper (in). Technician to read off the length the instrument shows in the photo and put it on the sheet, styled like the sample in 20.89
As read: in 0.2175
